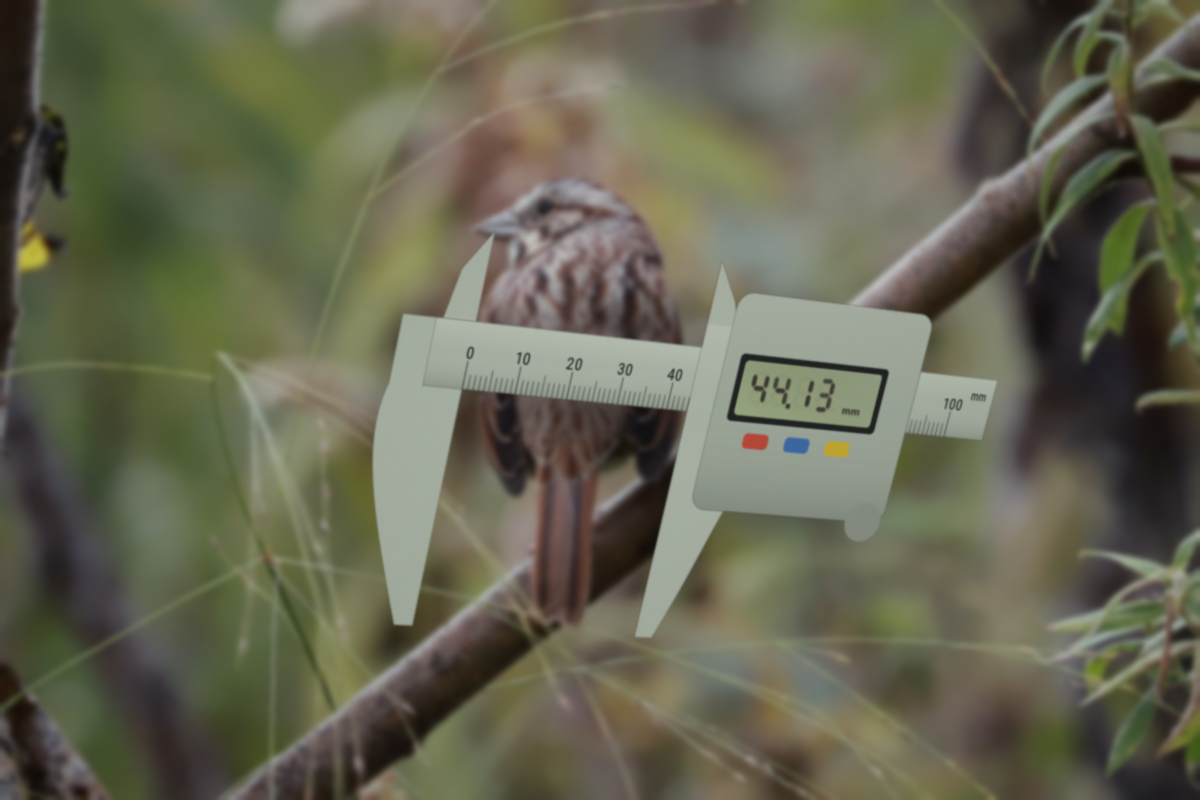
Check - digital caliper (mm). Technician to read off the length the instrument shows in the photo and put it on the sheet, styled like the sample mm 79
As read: mm 44.13
